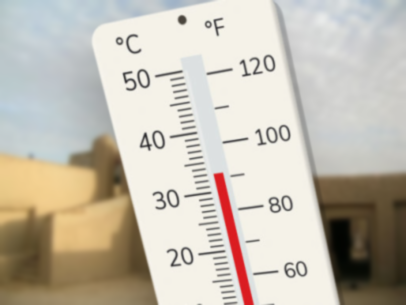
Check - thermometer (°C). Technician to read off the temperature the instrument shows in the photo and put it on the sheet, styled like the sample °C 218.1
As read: °C 33
